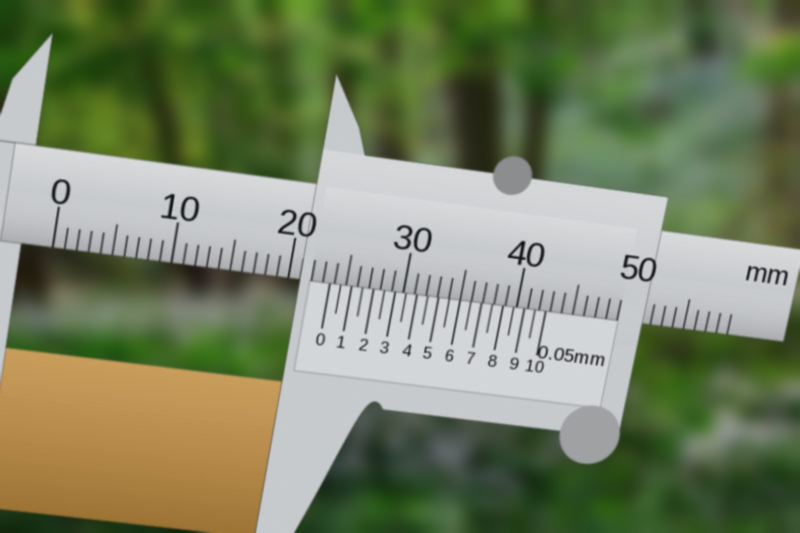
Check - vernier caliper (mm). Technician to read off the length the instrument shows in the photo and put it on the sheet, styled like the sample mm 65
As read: mm 23.6
